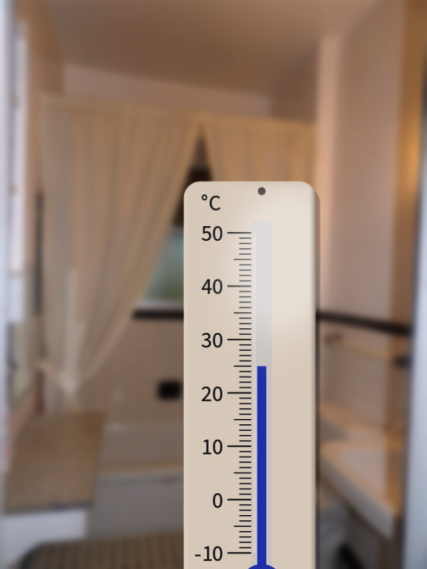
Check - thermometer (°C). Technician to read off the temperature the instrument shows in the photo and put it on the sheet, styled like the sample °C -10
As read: °C 25
